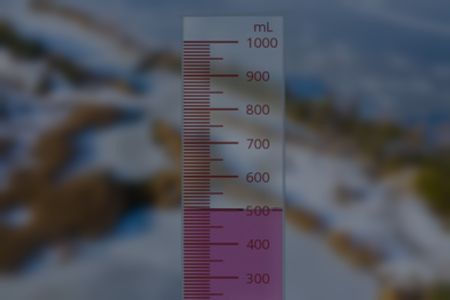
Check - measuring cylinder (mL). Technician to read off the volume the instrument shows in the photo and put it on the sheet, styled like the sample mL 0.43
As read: mL 500
